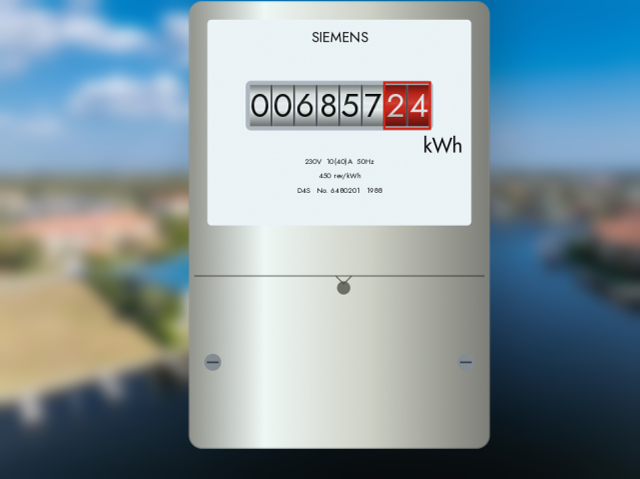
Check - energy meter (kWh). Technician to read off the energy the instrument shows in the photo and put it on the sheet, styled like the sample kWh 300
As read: kWh 6857.24
